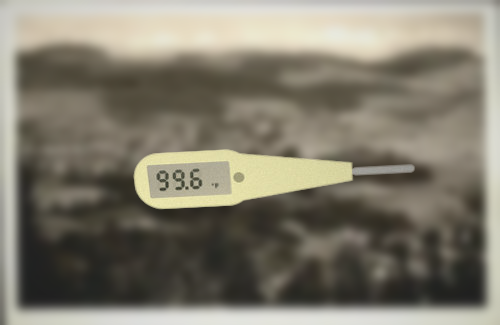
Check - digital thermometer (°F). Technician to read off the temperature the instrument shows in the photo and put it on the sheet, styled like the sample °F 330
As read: °F 99.6
